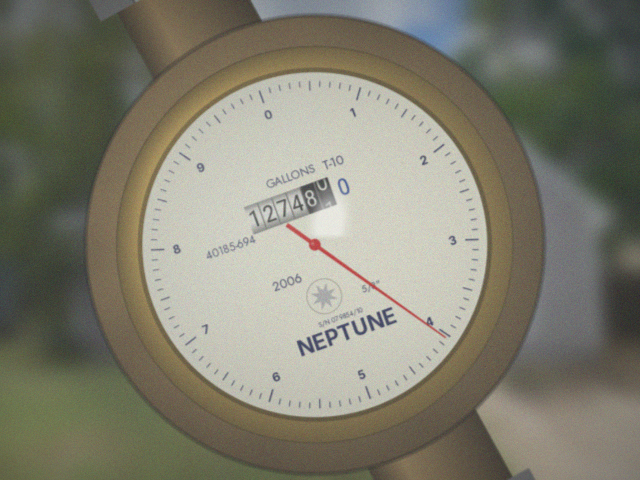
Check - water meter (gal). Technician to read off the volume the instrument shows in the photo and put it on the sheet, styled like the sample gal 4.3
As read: gal 1274804.0
